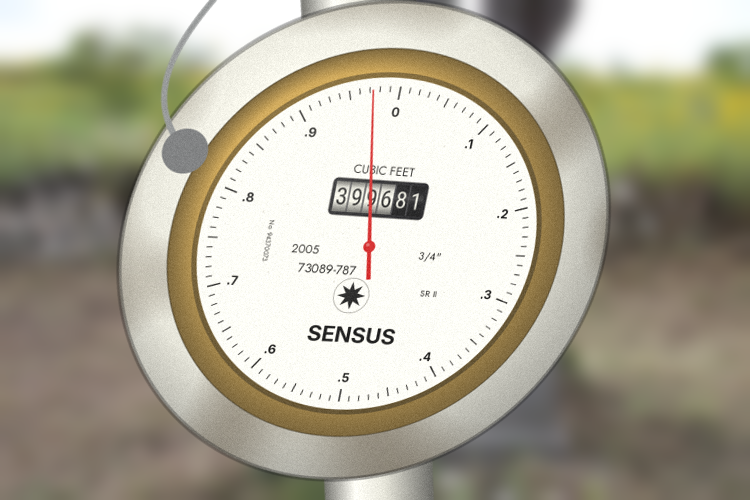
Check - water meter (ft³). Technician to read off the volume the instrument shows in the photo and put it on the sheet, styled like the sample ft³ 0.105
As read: ft³ 399680.97
